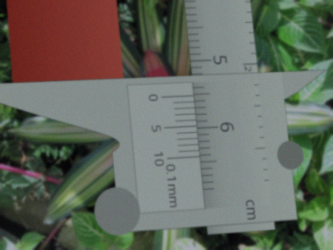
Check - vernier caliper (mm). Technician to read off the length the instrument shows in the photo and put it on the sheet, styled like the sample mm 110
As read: mm 55.2
